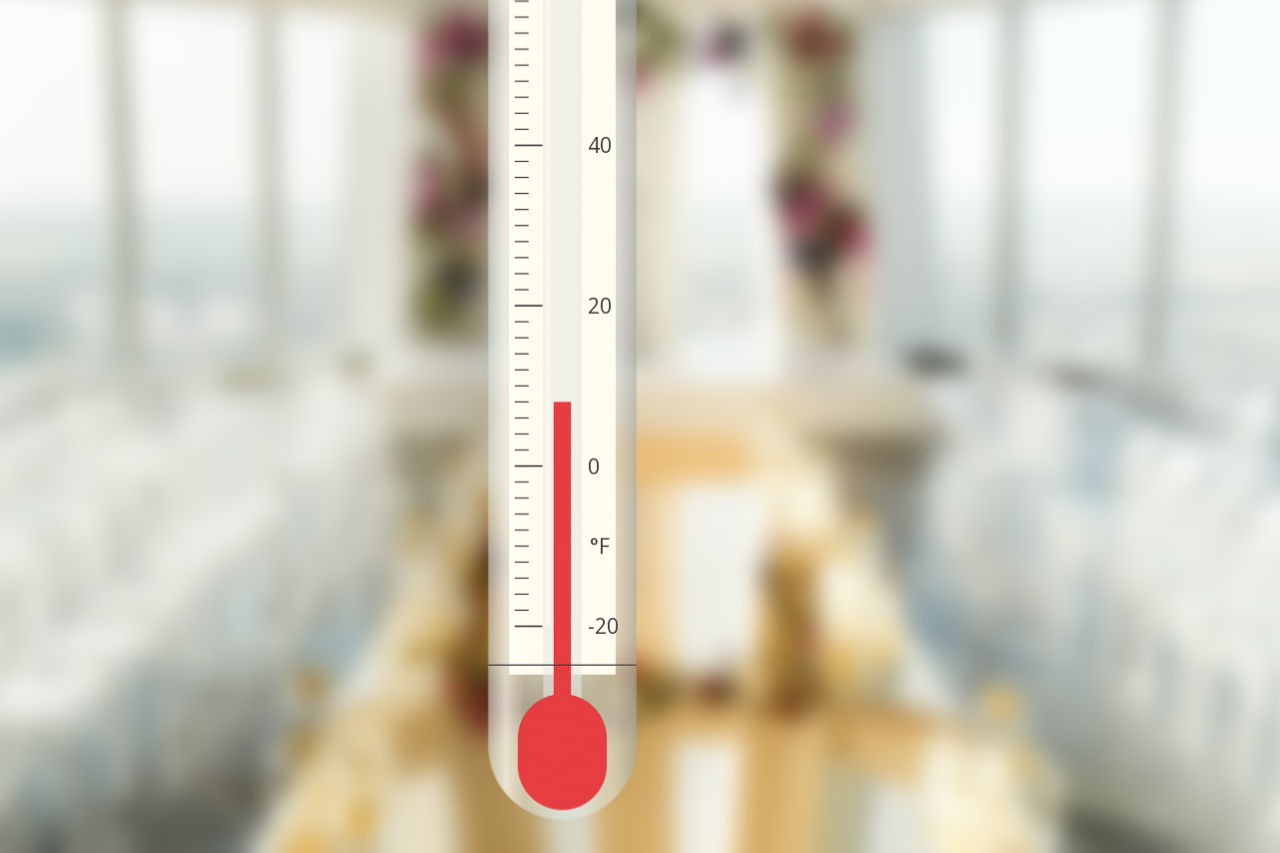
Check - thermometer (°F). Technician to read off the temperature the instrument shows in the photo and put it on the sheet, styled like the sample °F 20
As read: °F 8
